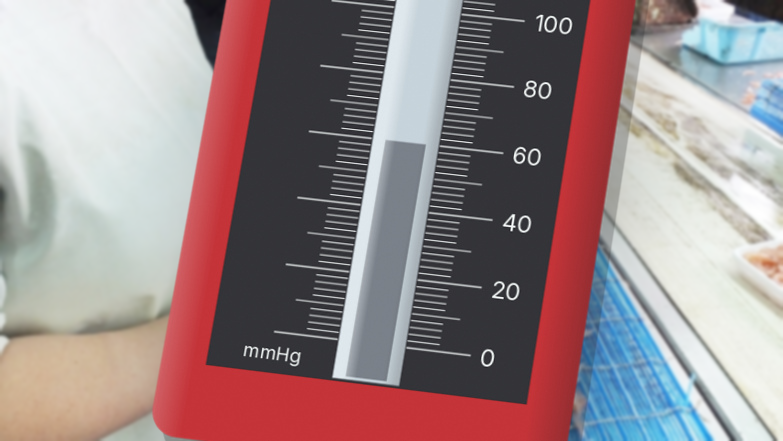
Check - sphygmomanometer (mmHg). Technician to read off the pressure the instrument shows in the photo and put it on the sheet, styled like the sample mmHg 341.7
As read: mmHg 60
